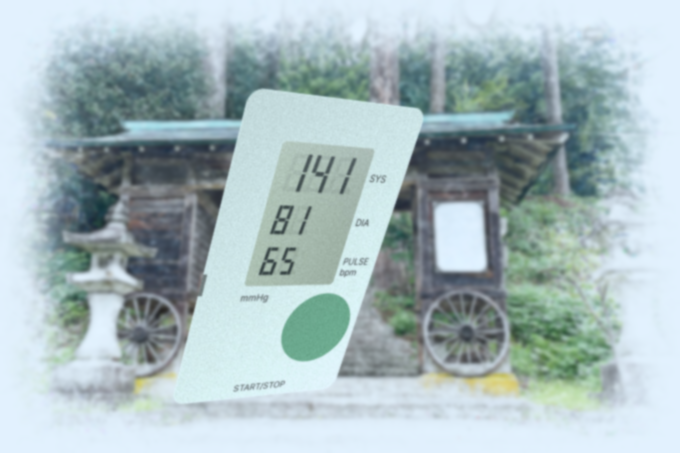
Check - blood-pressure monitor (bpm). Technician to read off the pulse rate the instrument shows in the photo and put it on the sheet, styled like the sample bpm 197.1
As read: bpm 65
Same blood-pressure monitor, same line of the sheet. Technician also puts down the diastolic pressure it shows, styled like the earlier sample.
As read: mmHg 81
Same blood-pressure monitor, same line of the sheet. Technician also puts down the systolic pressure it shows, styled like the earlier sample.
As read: mmHg 141
